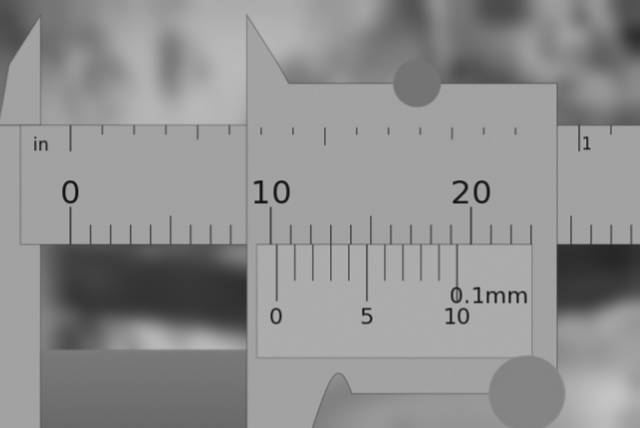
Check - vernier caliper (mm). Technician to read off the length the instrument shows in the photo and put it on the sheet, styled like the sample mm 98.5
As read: mm 10.3
